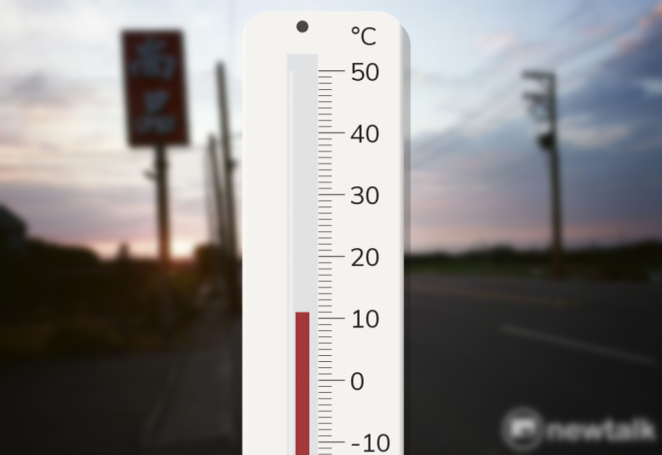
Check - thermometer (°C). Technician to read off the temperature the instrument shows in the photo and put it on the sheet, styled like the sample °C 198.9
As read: °C 11
